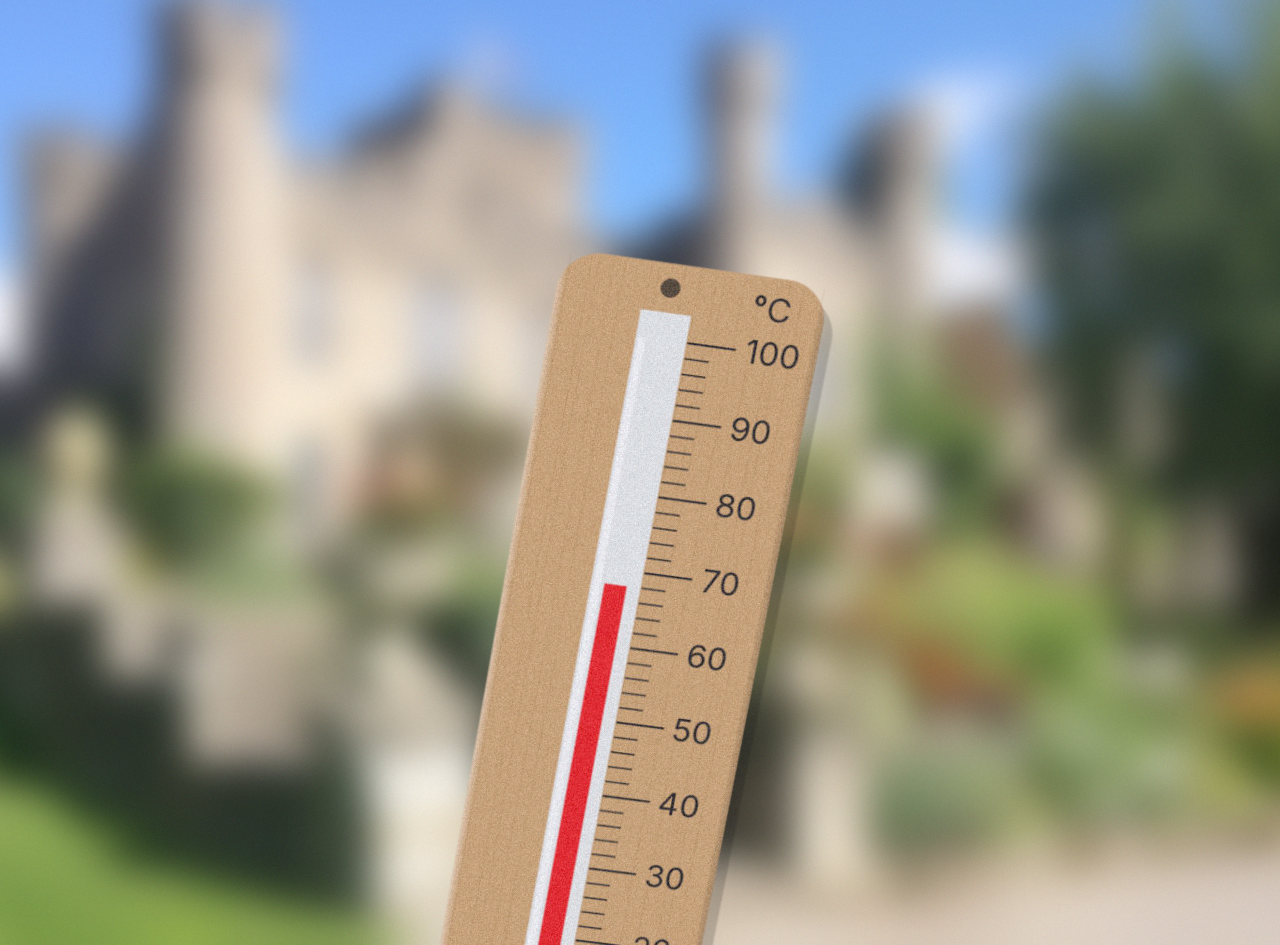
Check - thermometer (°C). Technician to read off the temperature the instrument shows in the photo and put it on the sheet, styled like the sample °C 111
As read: °C 68
